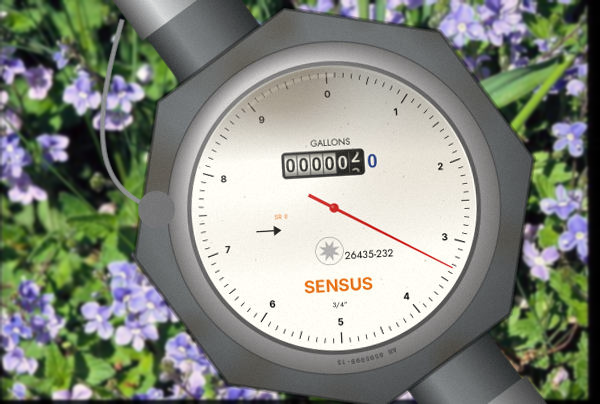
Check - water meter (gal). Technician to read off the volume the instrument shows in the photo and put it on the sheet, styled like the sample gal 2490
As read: gal 23.3
